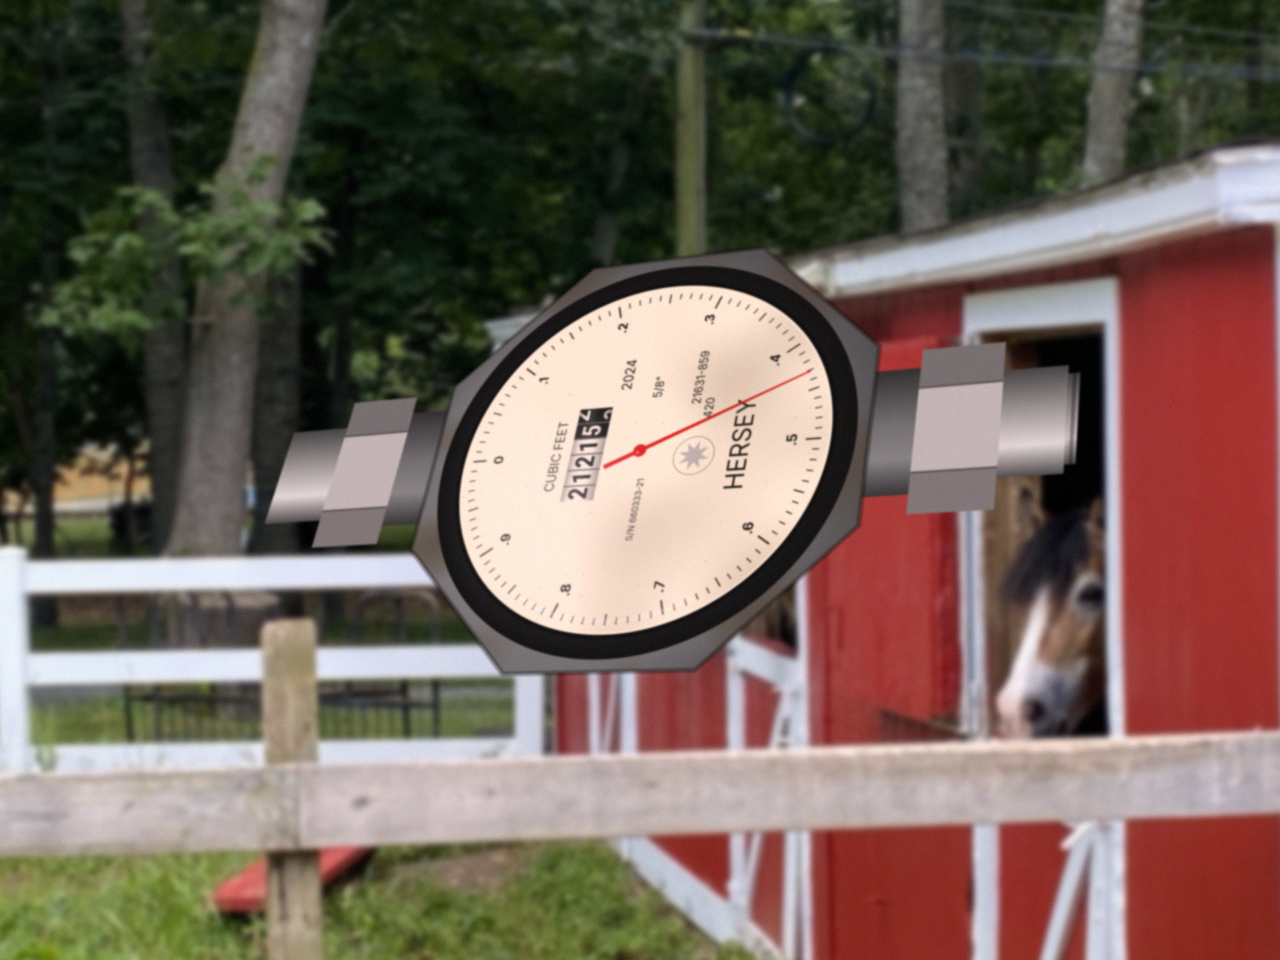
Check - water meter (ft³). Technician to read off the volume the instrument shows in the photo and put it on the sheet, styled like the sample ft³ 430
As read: ft³ 212152.43
